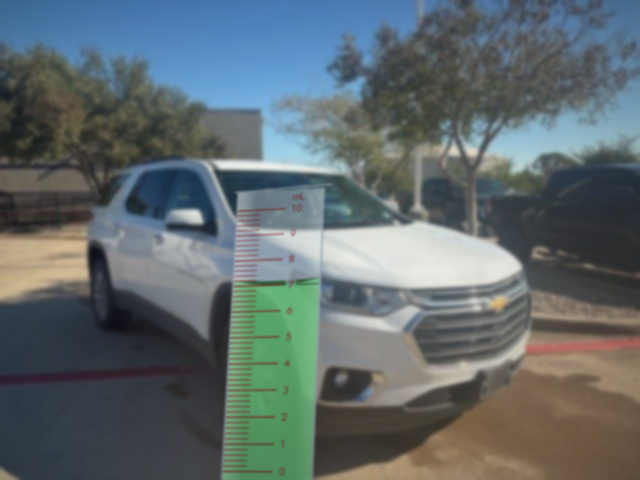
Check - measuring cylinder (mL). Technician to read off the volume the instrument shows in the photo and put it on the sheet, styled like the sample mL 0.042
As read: mL 7
